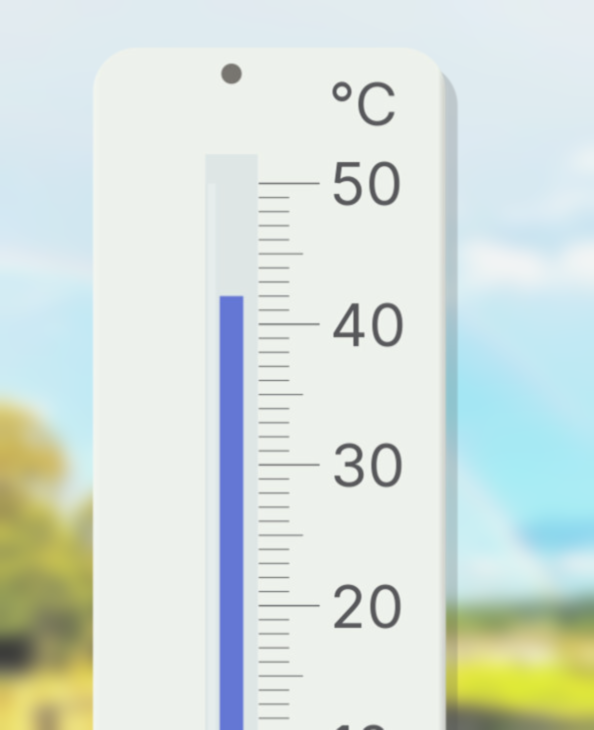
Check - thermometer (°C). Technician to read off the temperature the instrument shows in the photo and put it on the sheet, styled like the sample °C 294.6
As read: °C 42
